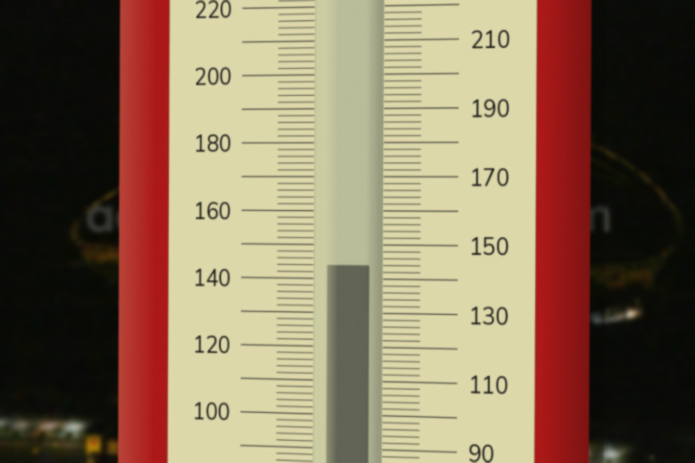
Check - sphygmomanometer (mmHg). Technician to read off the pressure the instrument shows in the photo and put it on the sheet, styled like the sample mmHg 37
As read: mmHg 144
